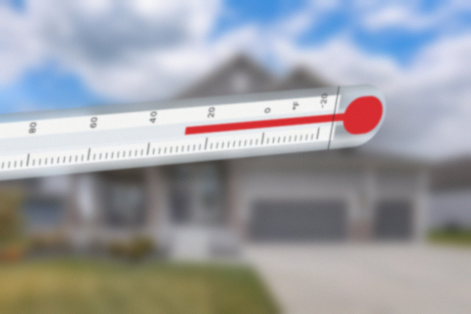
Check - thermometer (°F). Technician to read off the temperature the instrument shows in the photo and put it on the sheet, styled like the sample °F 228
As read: °F 28
